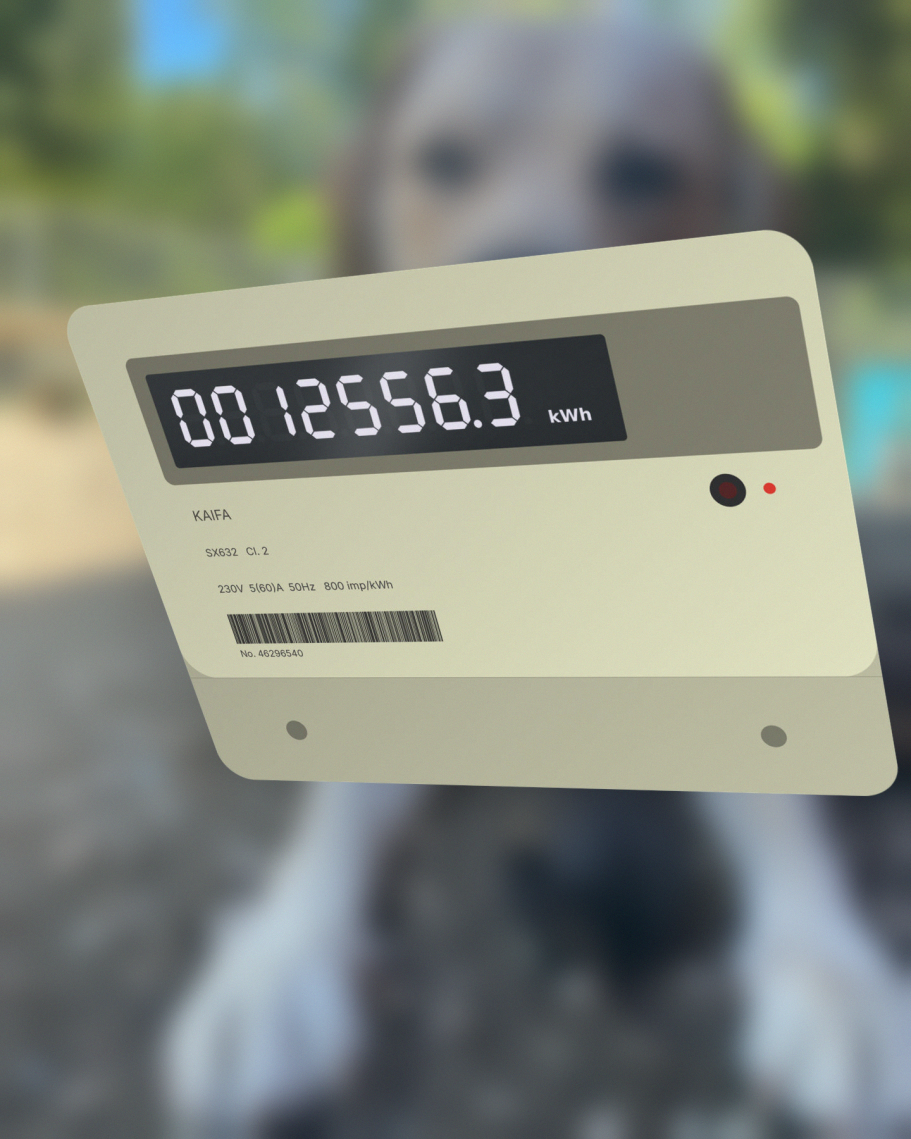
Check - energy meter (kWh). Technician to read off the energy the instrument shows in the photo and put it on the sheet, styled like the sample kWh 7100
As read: kWh 12556.3
